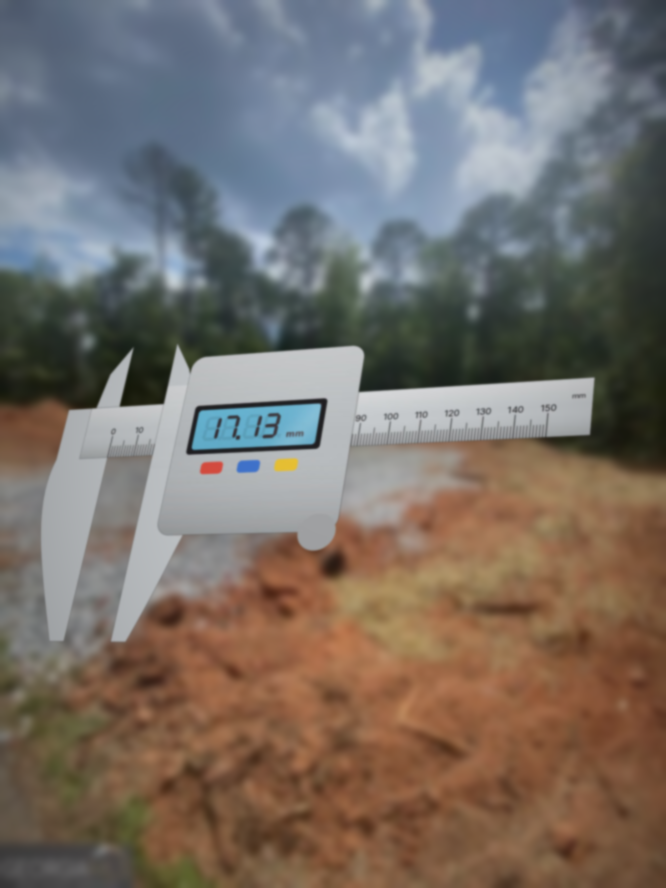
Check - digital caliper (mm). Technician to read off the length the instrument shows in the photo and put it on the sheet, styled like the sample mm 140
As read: mm 17.13
